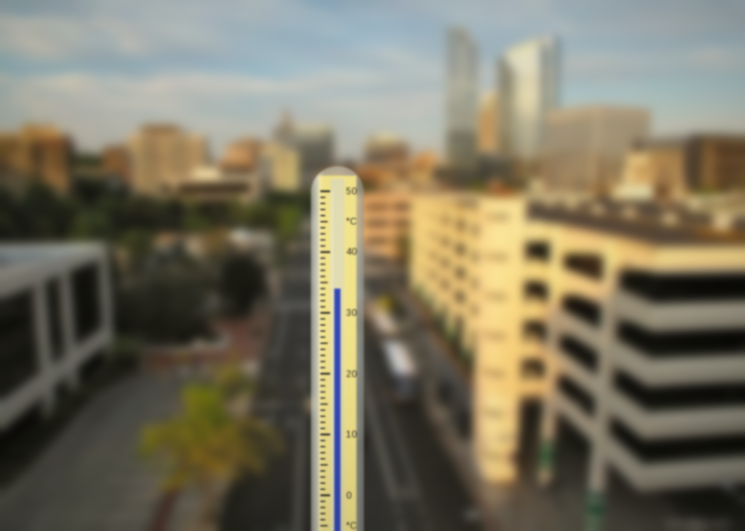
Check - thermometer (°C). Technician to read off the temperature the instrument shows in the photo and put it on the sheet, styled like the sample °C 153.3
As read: °C 34
